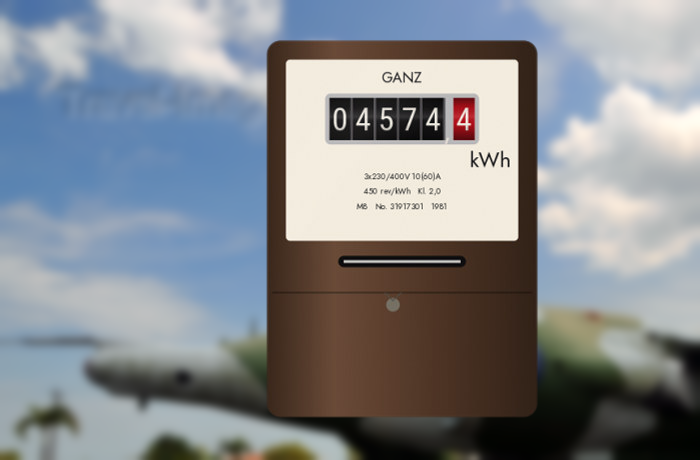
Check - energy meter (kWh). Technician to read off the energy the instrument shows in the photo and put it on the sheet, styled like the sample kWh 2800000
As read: kWh 4574.4
